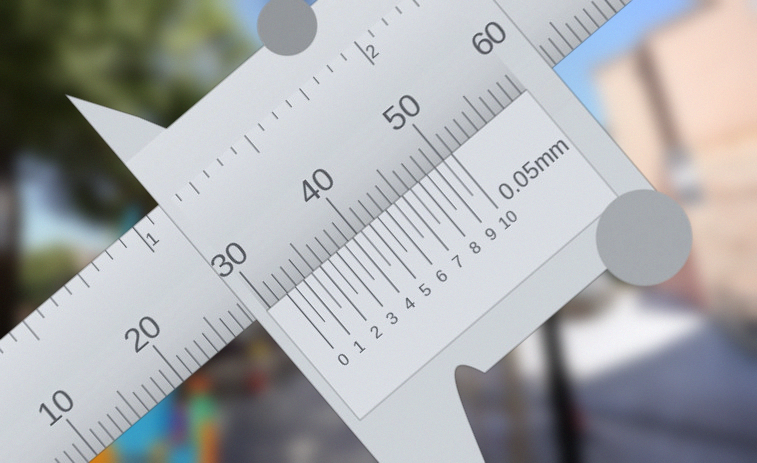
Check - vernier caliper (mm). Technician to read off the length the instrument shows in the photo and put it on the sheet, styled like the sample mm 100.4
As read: mm 31.9
